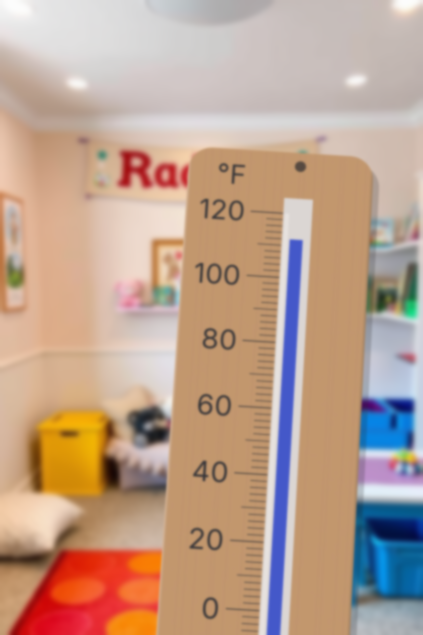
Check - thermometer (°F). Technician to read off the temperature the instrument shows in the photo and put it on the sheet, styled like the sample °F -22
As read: °F 112
